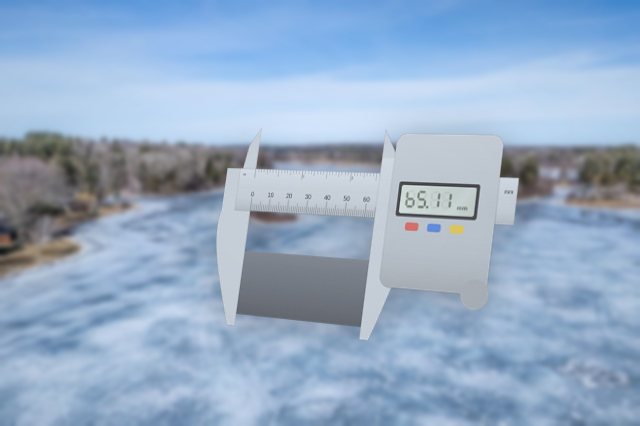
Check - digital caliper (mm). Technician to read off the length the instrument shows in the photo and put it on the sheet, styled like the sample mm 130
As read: mm 65.11
